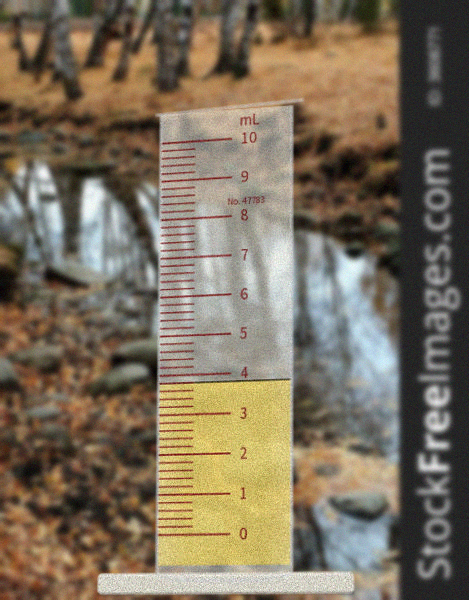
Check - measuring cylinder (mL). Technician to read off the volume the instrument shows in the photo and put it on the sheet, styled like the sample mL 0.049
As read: mL 3.8
